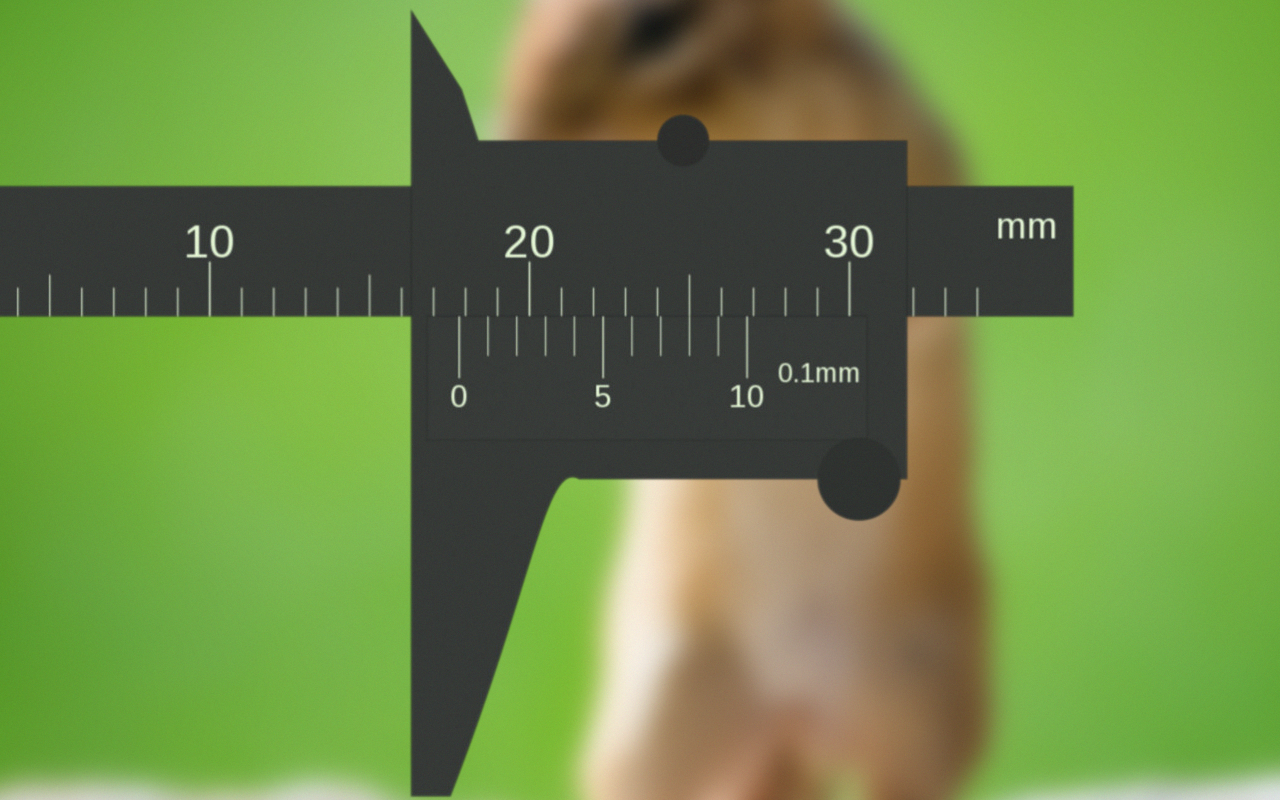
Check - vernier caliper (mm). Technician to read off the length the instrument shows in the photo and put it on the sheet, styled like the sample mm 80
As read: mm 17.8
